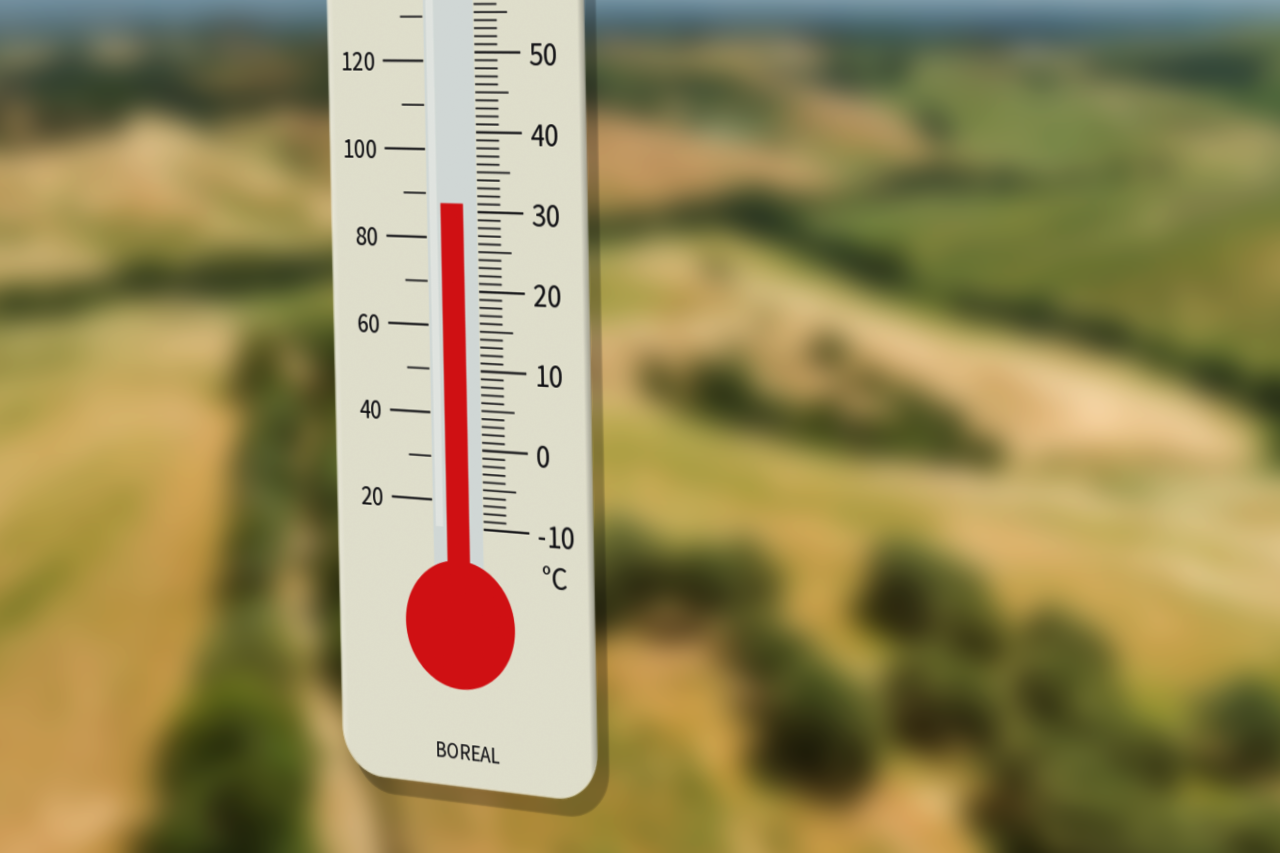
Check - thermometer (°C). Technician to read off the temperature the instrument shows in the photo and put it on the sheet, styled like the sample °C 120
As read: °C 31
